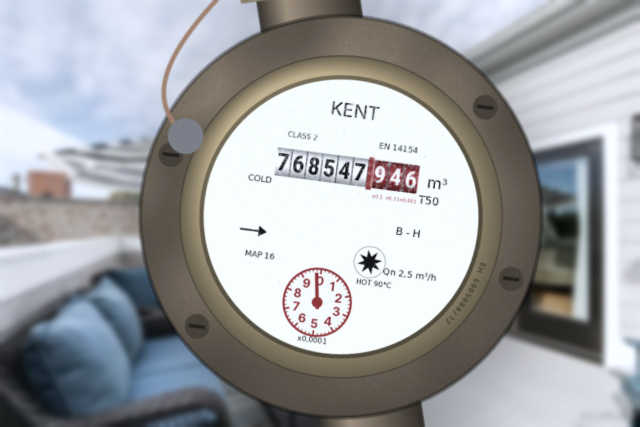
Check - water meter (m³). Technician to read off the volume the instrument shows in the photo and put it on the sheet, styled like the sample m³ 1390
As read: m³ 768547.9459
